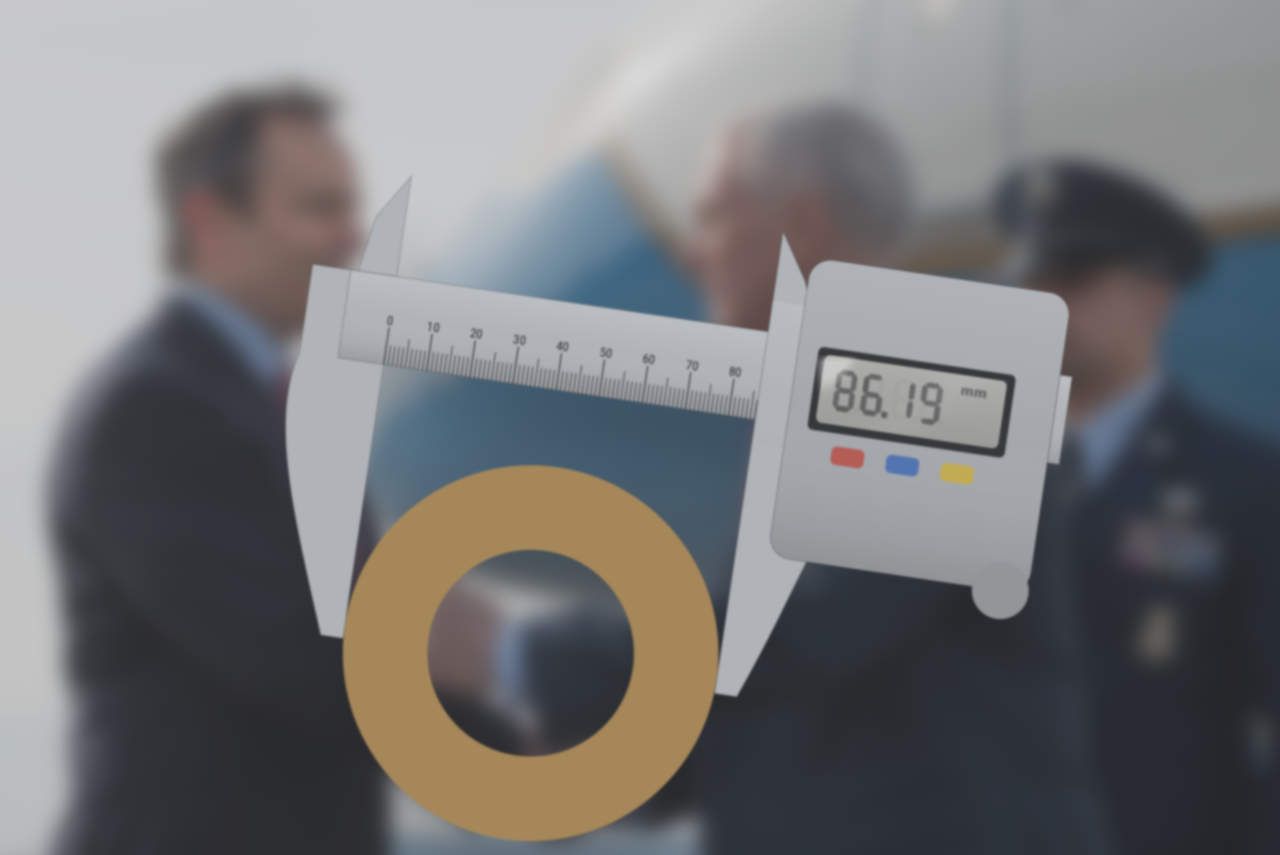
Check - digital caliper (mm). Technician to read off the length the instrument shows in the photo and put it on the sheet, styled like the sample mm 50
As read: mm 86.19
